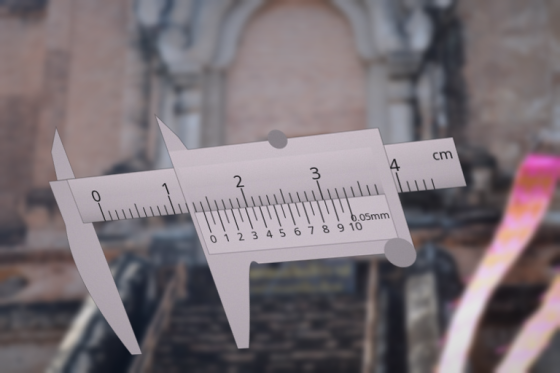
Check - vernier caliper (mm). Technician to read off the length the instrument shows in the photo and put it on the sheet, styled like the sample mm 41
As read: mm 14.0
